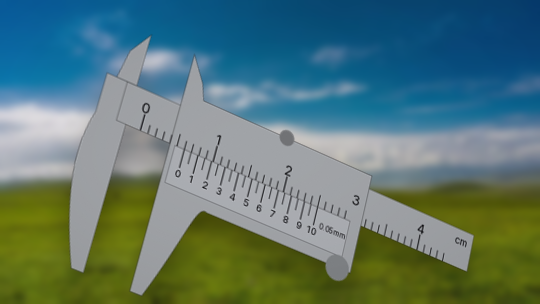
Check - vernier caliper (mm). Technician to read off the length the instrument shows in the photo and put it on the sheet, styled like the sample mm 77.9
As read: mm 6.0
